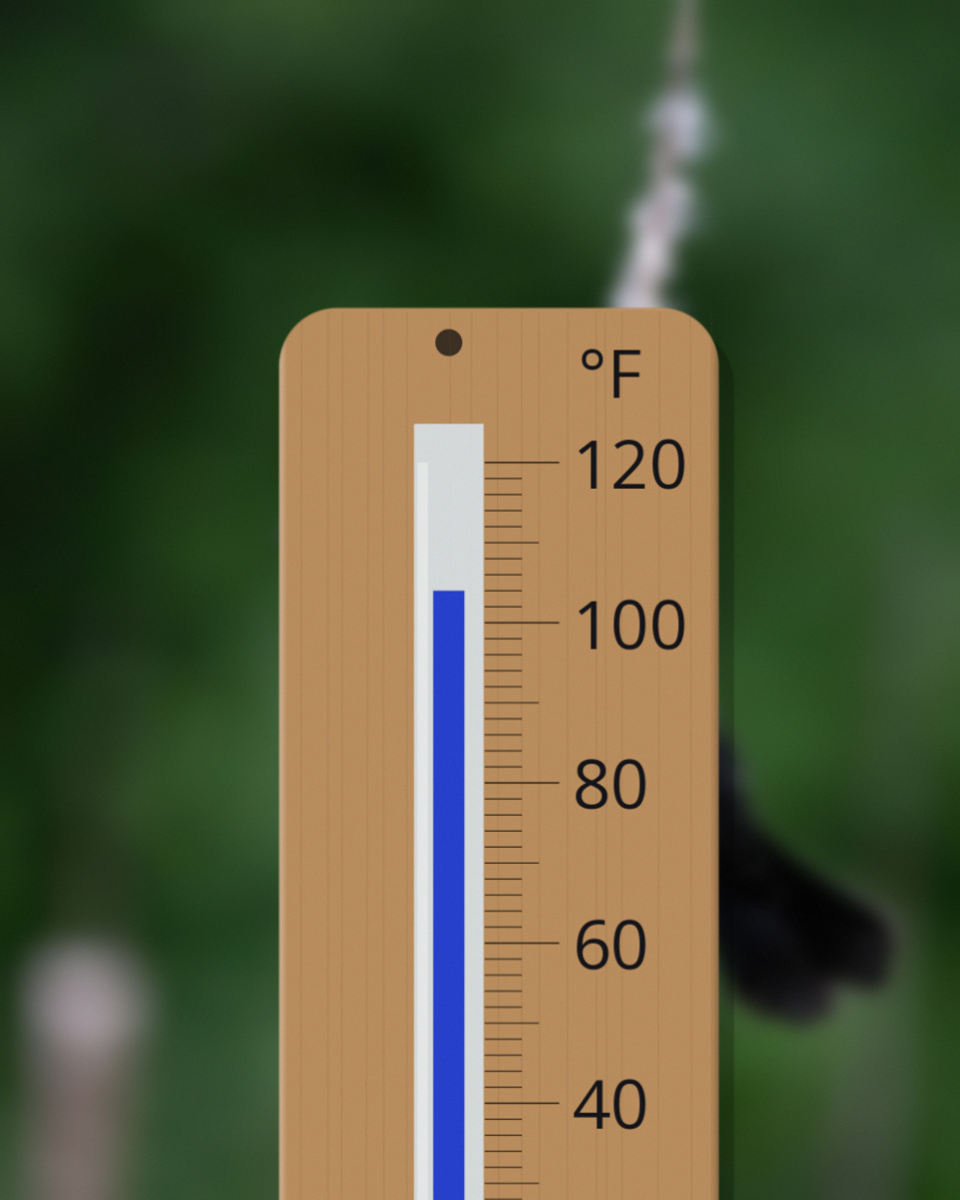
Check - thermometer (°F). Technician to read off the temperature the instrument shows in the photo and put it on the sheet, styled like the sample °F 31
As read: °F 104
